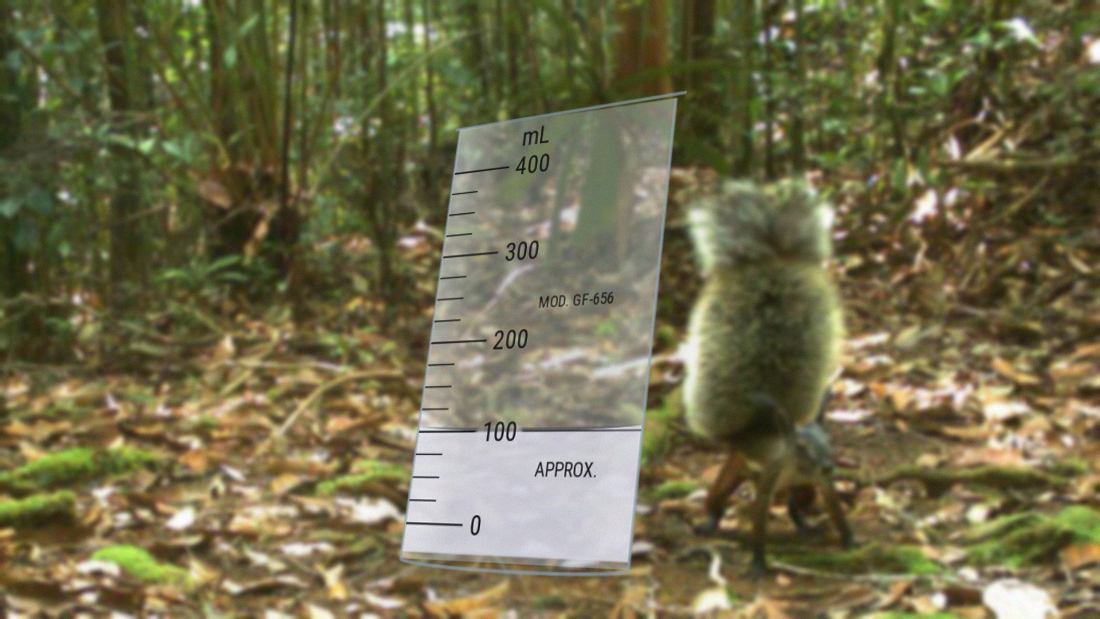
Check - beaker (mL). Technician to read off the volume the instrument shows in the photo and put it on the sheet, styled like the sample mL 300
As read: mL 100
